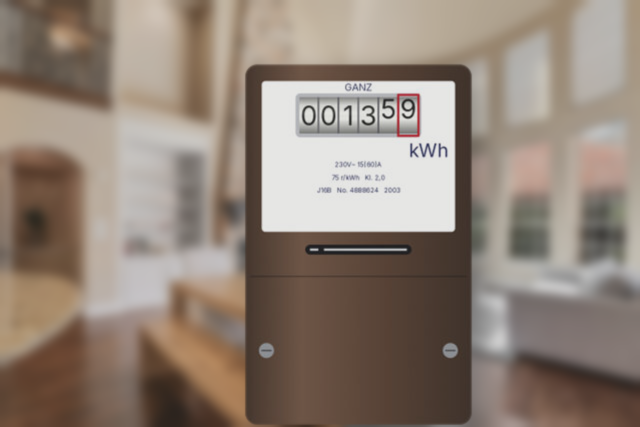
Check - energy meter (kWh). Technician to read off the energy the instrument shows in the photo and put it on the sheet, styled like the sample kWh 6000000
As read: kWh 135.9
